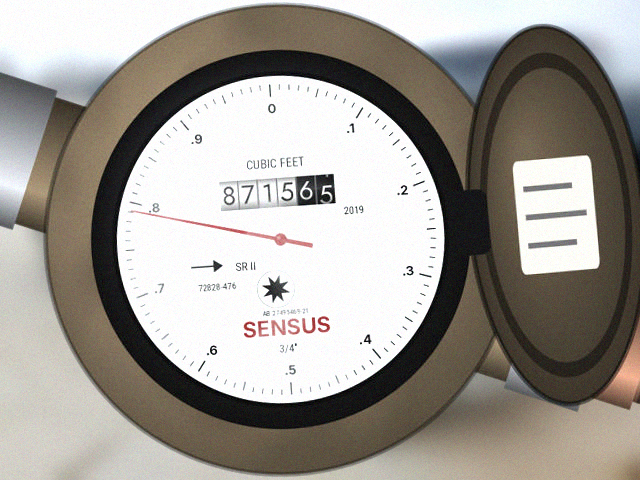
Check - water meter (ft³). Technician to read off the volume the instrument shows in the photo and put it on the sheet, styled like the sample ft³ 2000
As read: ft³ 871564.79
